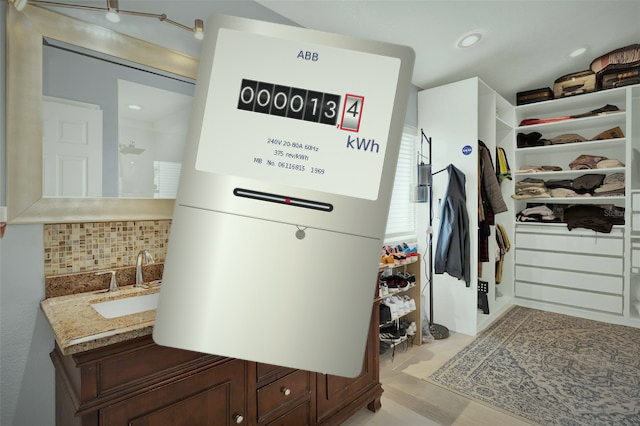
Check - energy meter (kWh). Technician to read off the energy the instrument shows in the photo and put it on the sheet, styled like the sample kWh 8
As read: kWh 13.4
